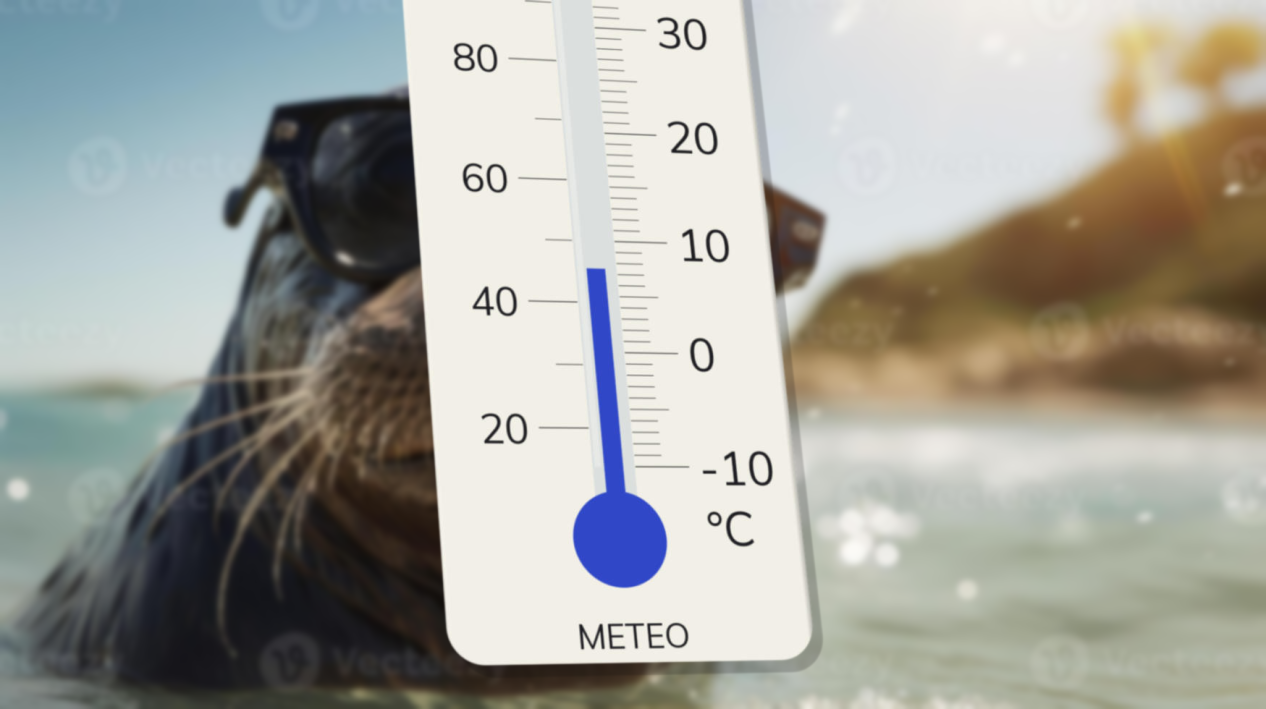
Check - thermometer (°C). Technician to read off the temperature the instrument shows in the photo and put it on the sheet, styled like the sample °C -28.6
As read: °C 7.5
